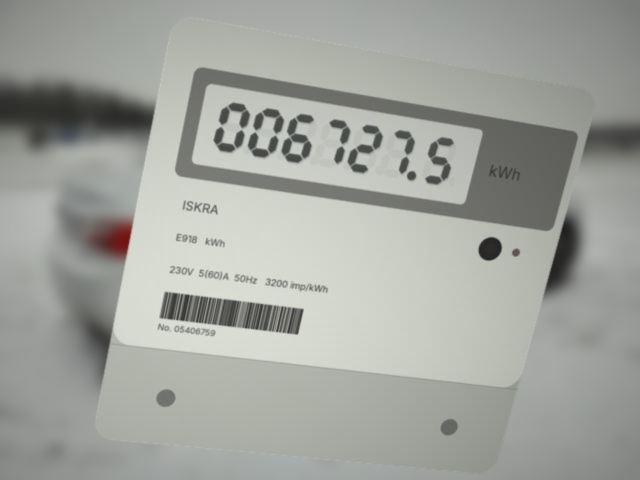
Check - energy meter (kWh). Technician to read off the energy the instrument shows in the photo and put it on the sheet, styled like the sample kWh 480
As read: kWh 6727.5
